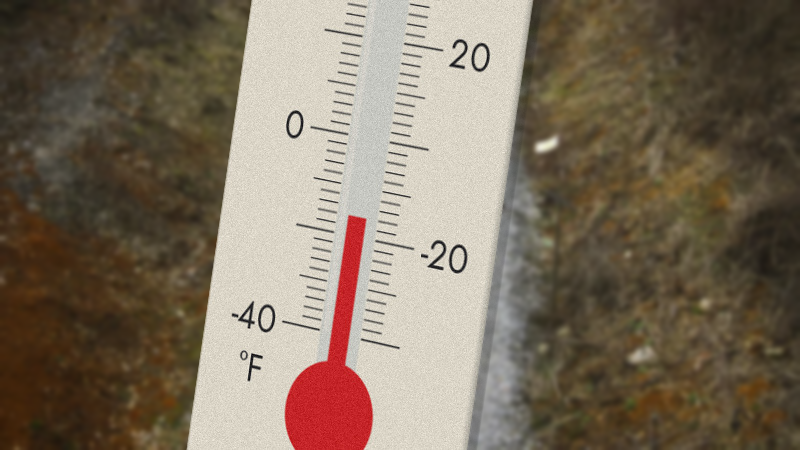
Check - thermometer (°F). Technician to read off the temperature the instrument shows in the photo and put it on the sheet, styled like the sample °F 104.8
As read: °F -16
